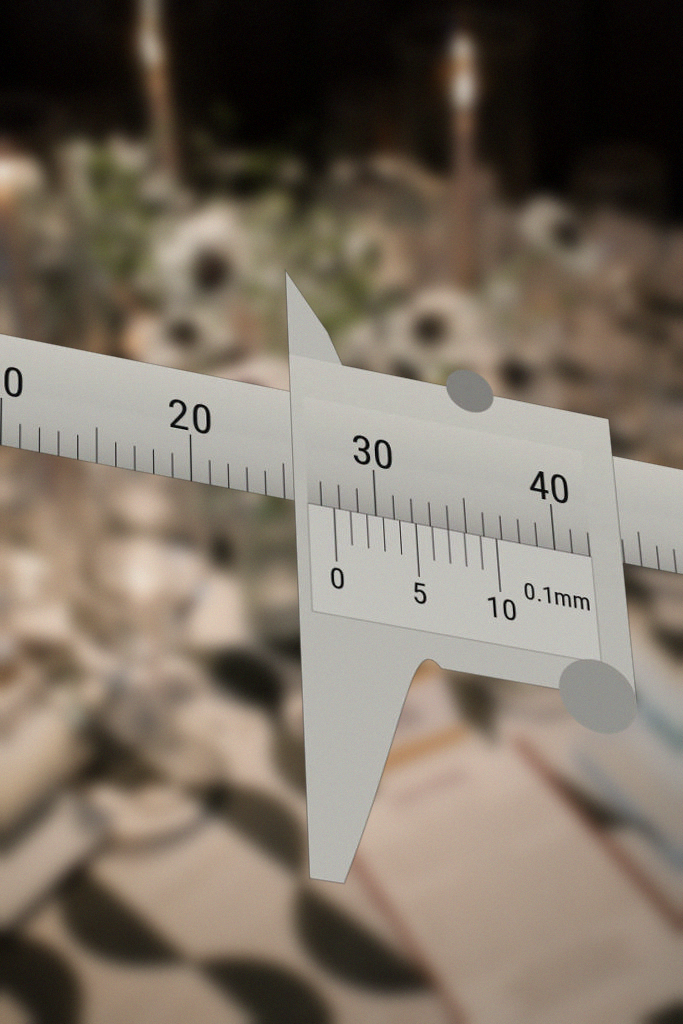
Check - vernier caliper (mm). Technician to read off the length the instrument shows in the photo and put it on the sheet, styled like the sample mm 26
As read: mm 27.7
